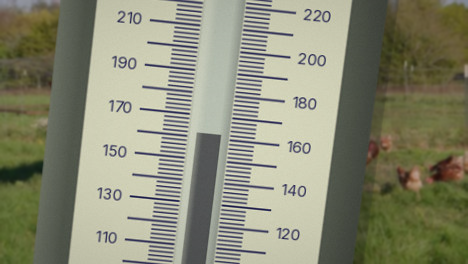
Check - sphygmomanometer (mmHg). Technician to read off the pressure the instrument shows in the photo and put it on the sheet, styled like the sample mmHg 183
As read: mmHg 162
